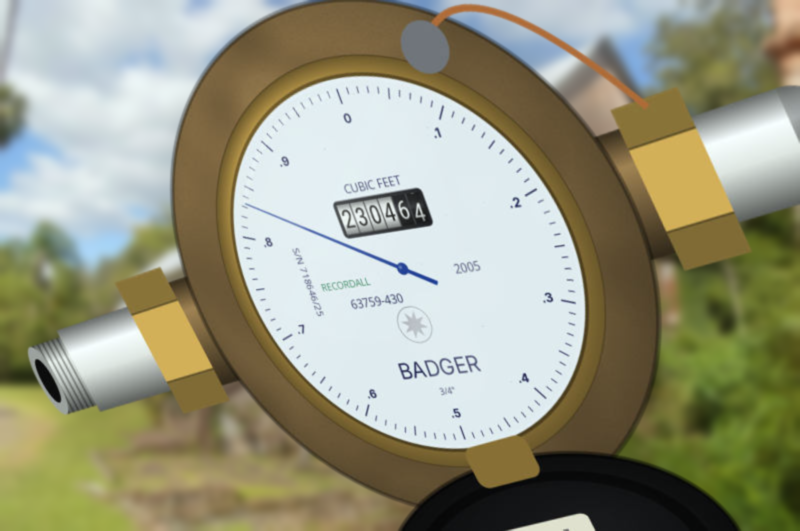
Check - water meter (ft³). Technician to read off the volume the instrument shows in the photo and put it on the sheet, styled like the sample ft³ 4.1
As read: ft³ 230463.83
